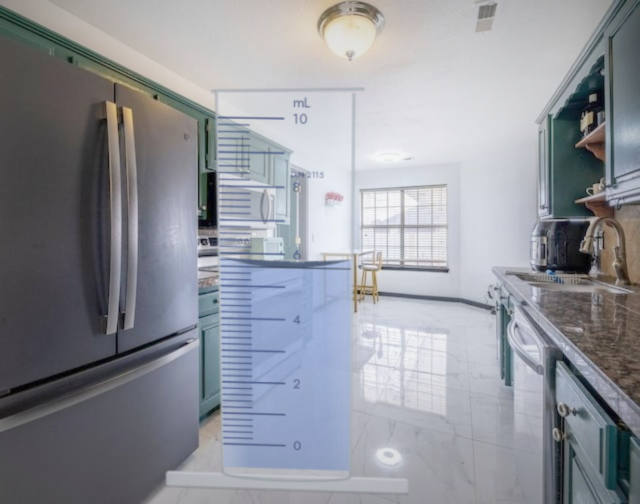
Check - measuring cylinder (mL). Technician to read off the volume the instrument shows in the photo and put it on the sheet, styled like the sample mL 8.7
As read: mL 5.6
